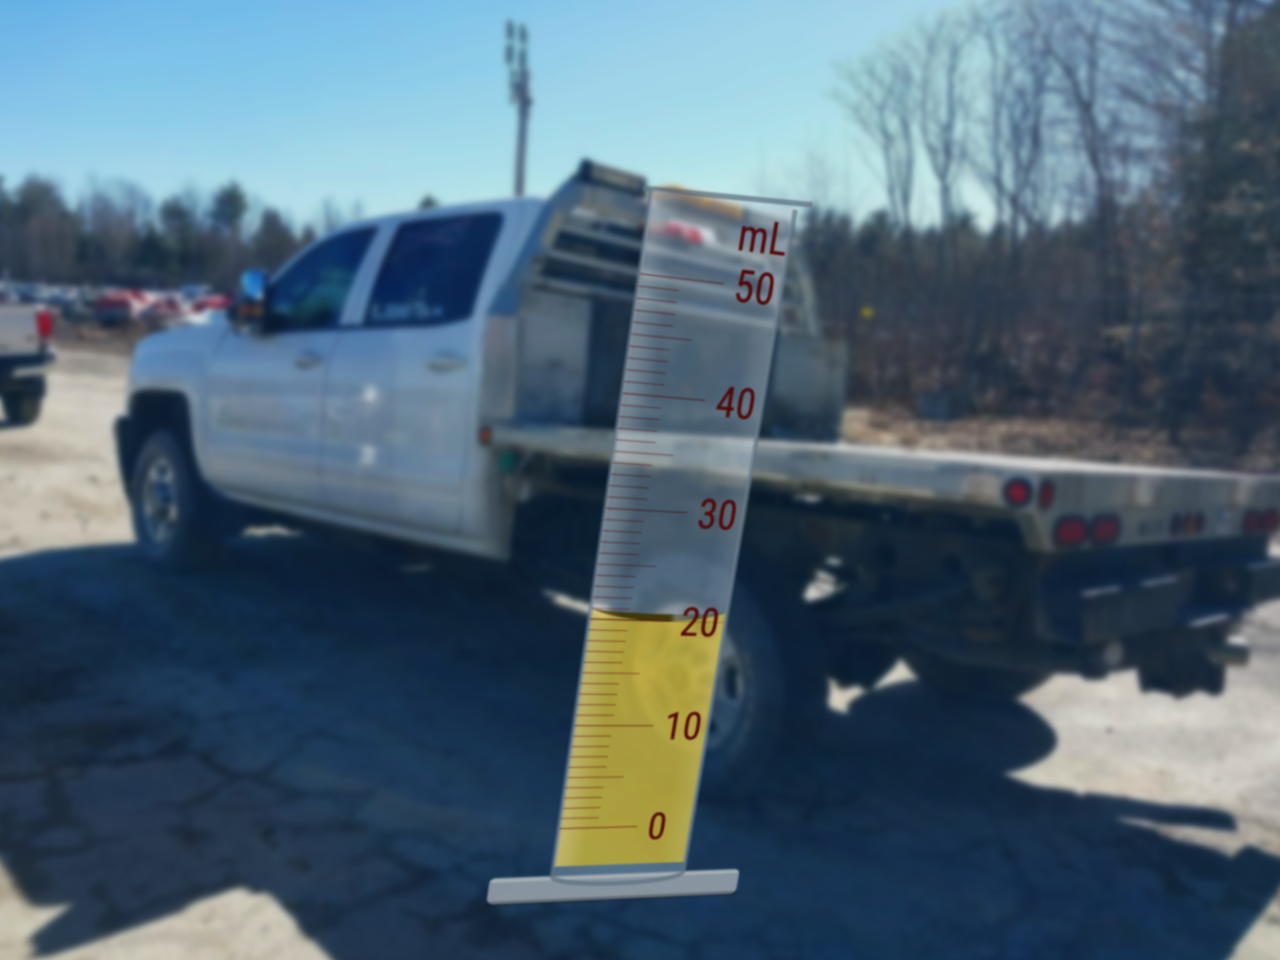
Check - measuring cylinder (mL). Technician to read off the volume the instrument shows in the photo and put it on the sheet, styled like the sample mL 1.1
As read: mL 20
